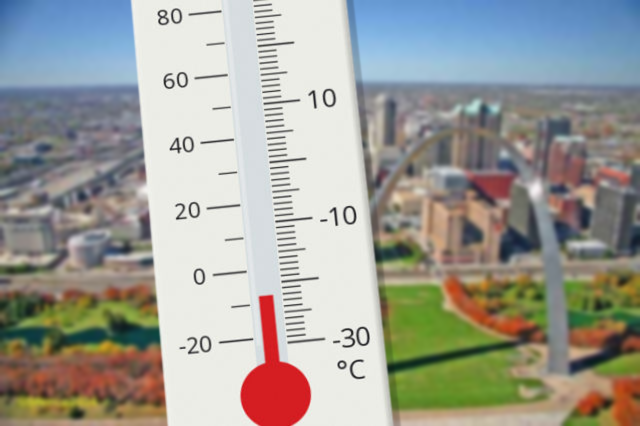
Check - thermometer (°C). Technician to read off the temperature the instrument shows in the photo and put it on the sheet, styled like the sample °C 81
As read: °C -22
